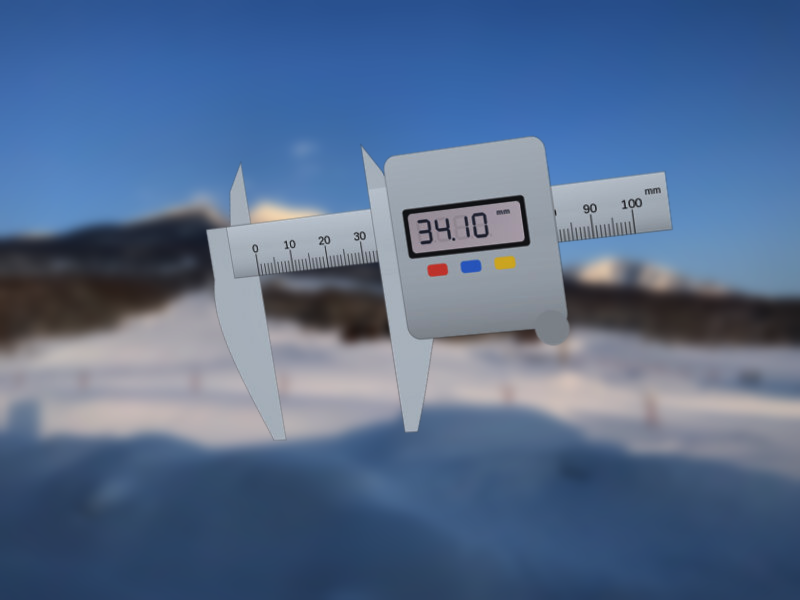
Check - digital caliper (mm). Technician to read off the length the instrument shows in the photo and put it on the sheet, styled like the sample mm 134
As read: mm 34.10
